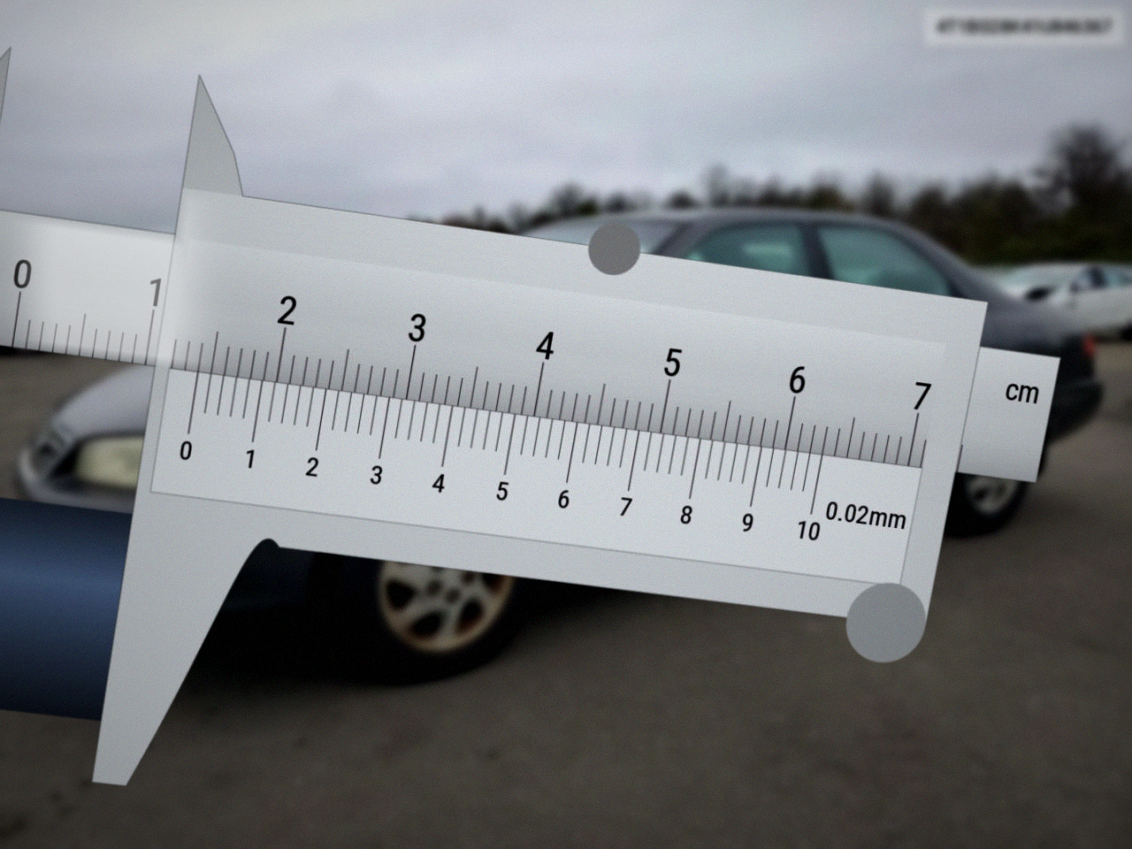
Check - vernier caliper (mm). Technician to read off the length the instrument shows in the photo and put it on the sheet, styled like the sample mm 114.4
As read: mm 14.0
